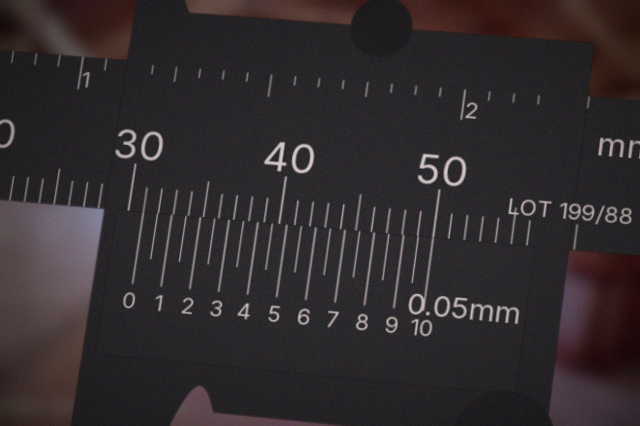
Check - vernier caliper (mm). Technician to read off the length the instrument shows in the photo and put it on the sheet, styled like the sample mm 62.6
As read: mm 31.0
